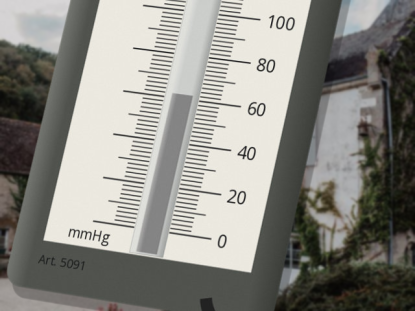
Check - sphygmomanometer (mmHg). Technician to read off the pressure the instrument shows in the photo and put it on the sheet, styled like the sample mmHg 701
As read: mmHg 62
